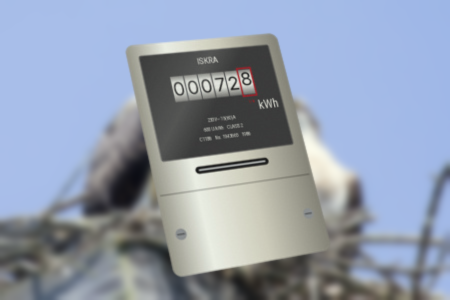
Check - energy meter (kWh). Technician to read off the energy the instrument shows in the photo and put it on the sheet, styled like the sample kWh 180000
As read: kWh 72.8
